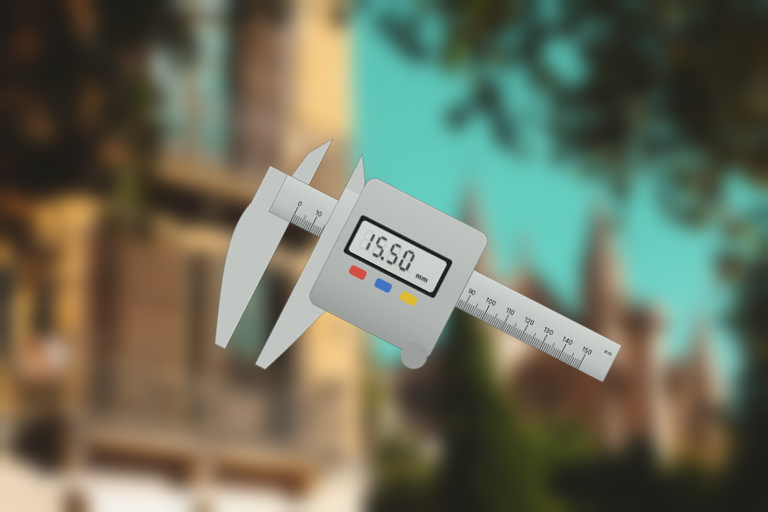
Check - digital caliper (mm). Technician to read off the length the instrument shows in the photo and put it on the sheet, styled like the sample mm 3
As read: mm 15.50
